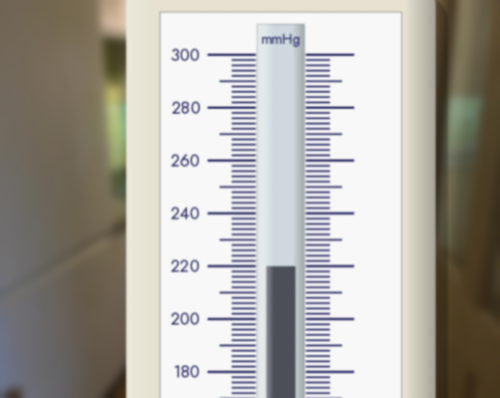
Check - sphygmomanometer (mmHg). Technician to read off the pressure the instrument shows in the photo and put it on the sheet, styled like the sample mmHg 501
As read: mmHg 220
